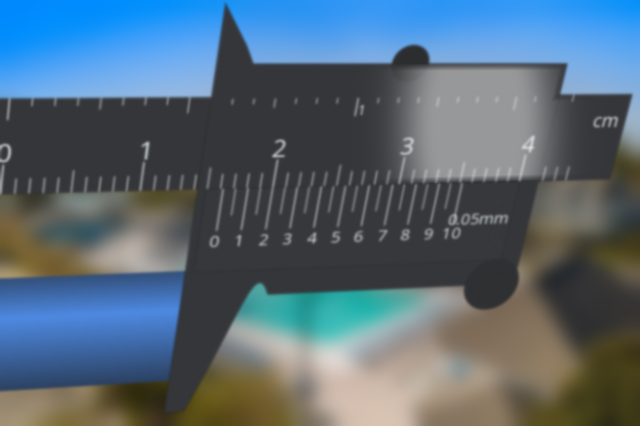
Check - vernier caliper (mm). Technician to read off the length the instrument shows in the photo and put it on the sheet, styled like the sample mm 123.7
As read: mm 16.2
